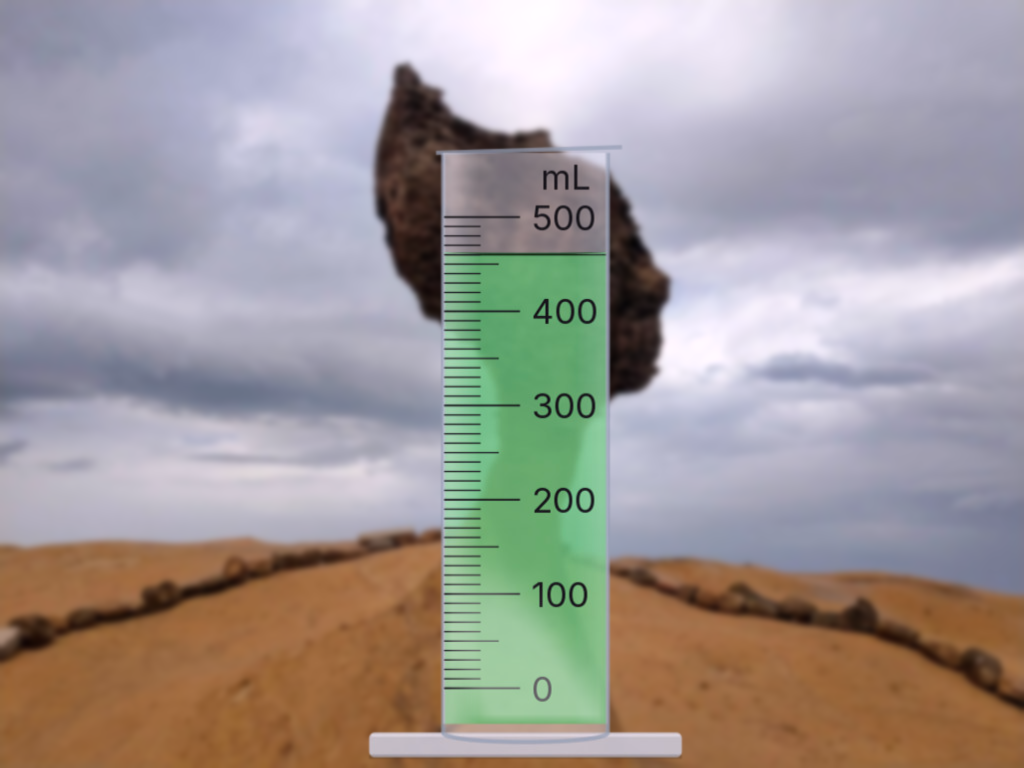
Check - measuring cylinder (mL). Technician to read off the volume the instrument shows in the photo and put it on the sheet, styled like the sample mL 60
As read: mL 460
